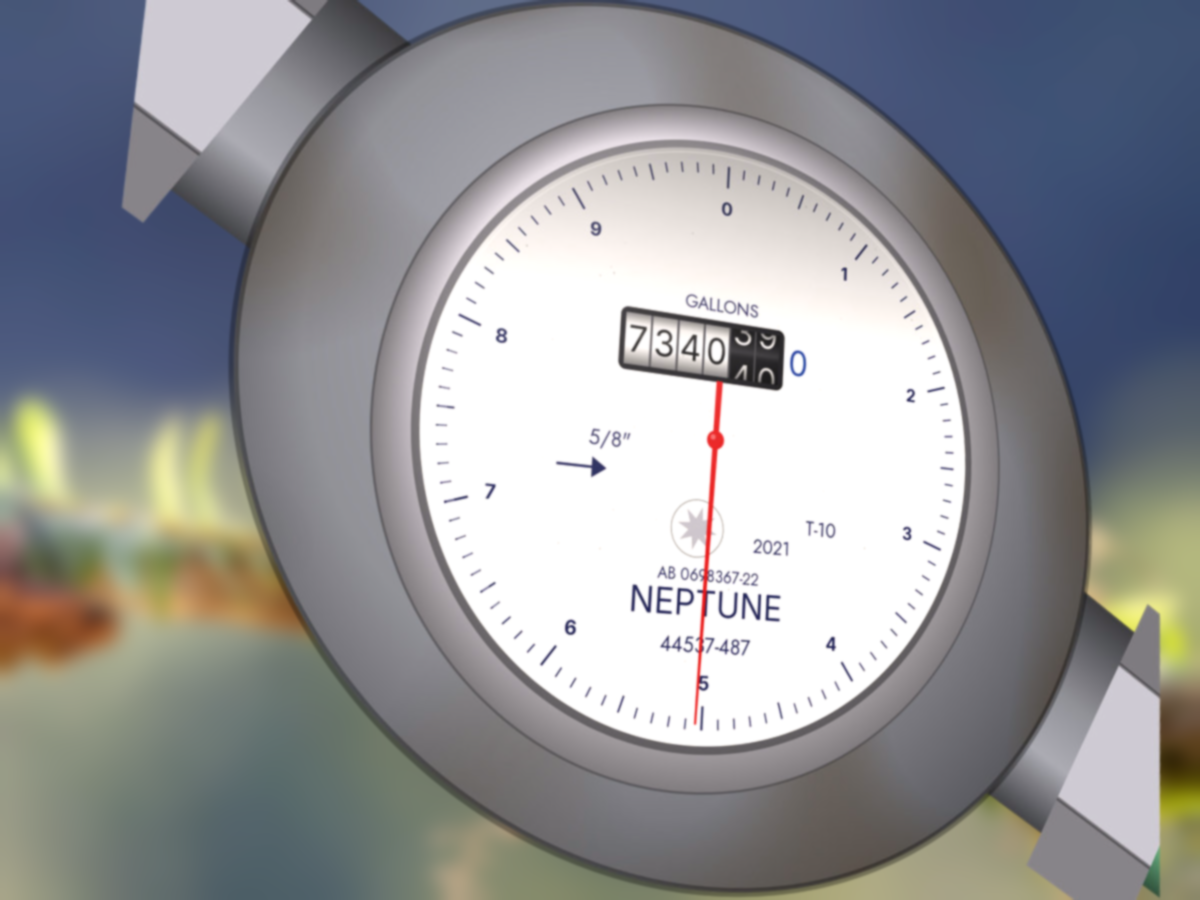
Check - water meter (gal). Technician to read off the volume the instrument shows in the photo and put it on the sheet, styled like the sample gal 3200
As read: gal 7340395.0
